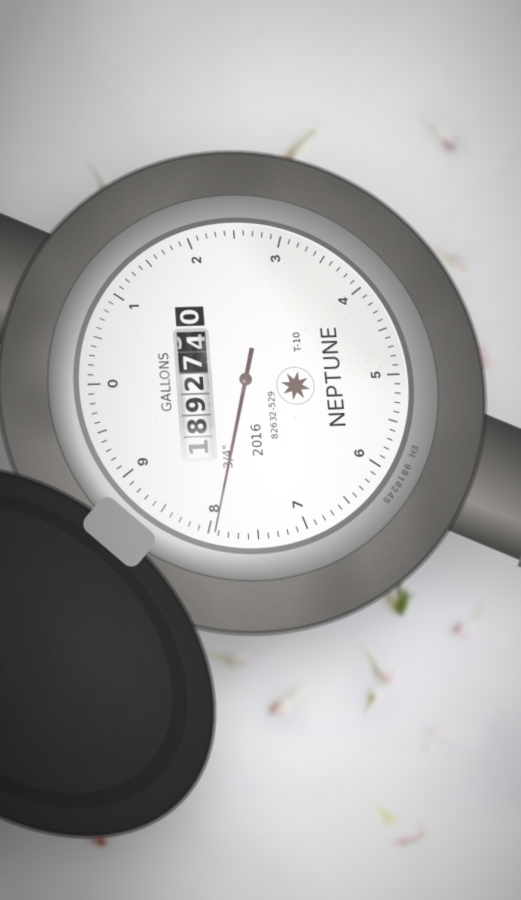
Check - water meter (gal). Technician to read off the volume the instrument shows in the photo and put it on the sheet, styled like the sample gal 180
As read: gal 1892737.9
